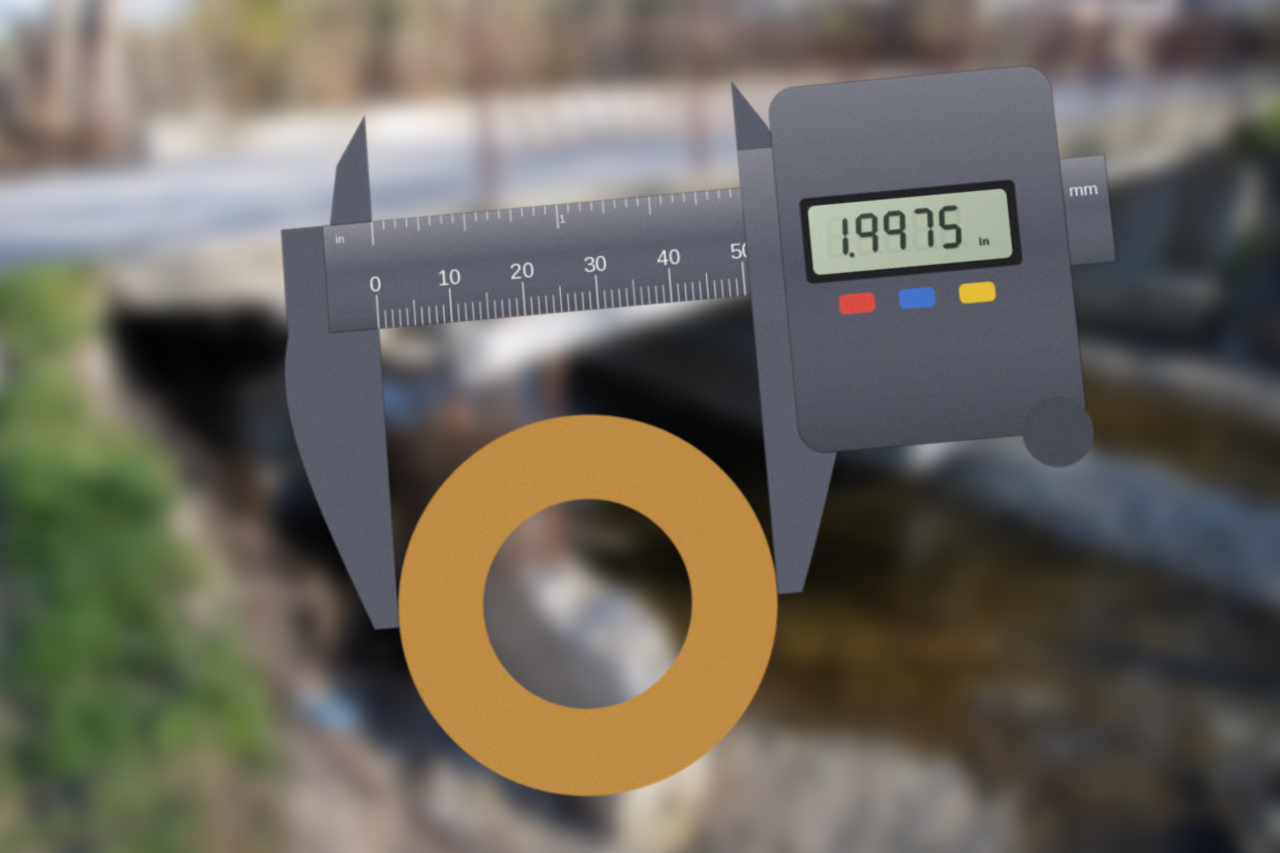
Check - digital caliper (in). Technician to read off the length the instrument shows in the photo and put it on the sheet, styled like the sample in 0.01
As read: in 1.9975
